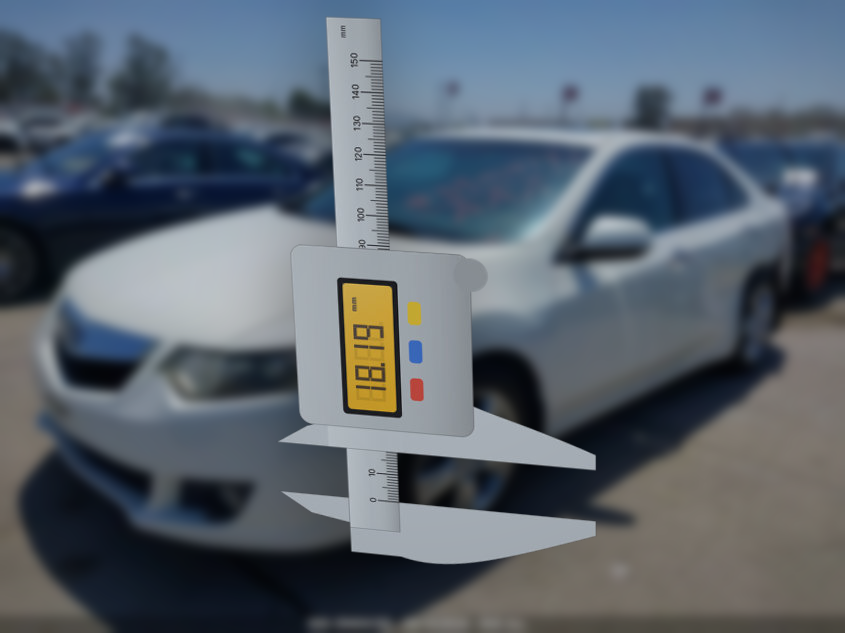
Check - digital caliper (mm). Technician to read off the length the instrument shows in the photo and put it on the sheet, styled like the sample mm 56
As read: mm 18.19
